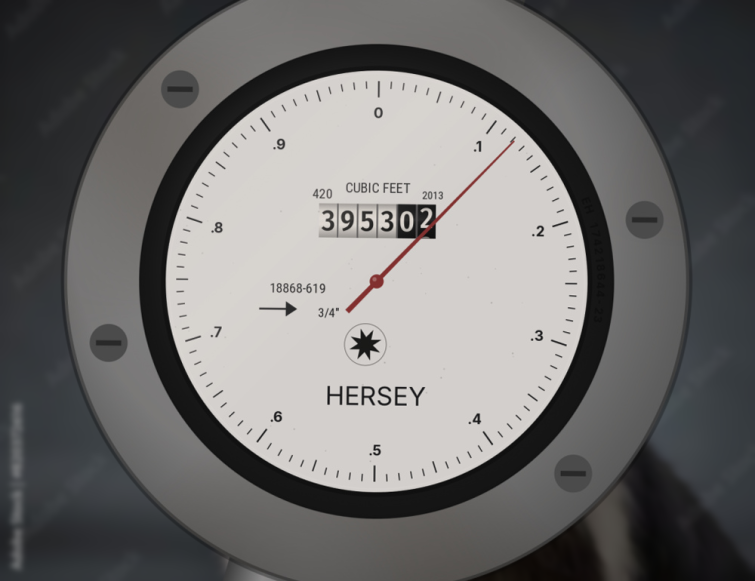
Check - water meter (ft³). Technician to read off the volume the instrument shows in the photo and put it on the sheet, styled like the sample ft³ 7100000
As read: ft³ 395302.12
